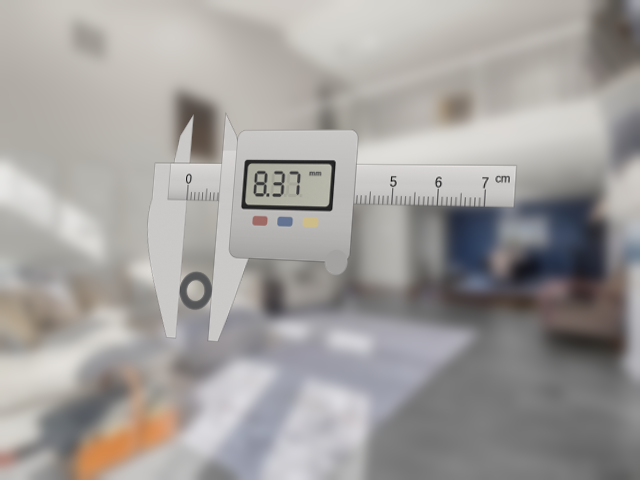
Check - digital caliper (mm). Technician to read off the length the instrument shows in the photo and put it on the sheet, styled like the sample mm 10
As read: mm 8.37
